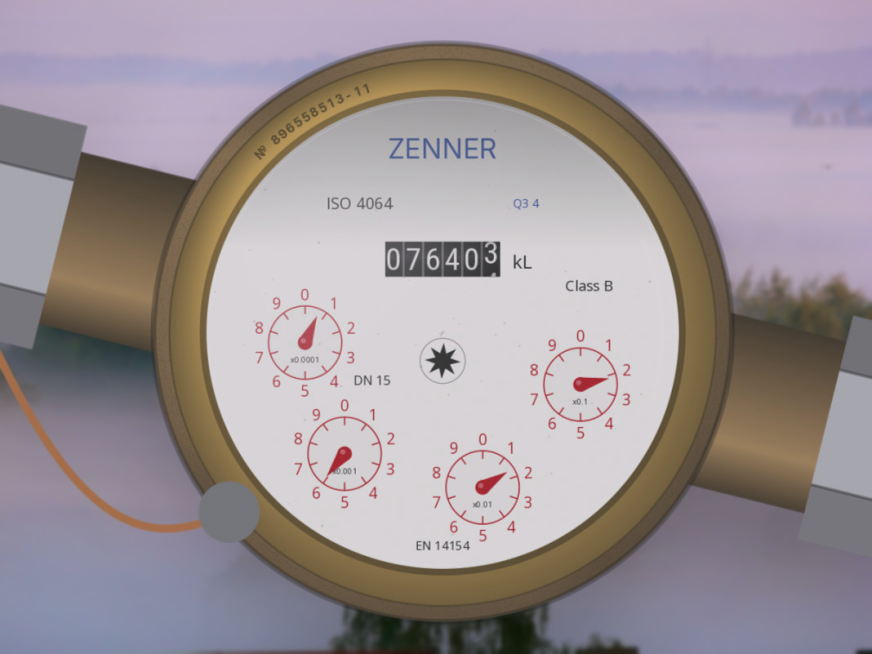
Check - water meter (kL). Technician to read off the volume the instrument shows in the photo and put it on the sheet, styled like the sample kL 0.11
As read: kL 76403.2160
